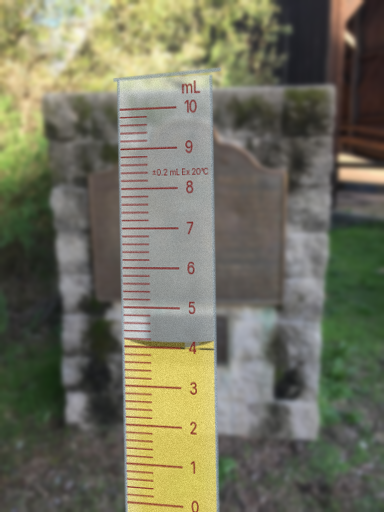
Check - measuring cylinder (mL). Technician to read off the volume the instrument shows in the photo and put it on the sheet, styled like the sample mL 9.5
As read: mL 4
